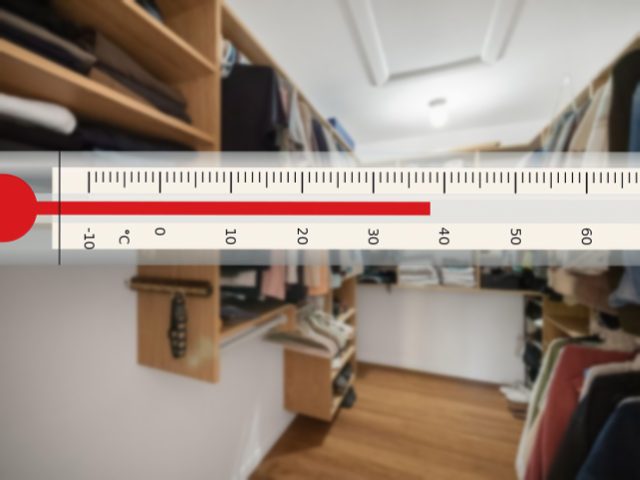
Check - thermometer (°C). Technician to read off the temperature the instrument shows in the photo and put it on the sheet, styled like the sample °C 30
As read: °C 38
